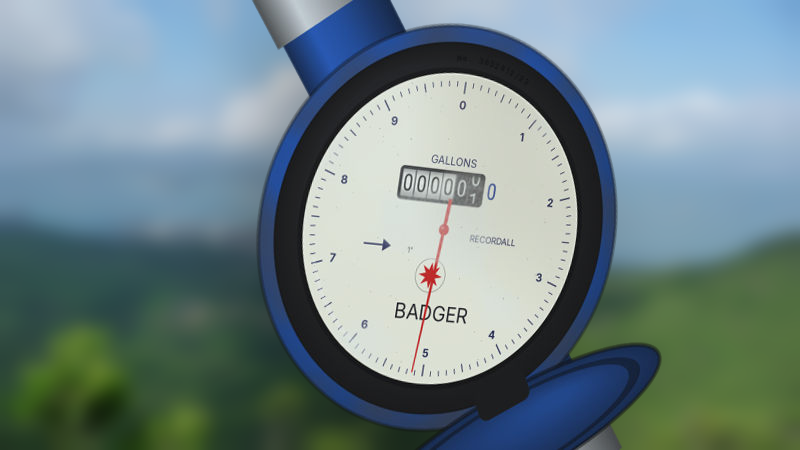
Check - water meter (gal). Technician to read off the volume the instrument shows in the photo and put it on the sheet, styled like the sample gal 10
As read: gal 5.1
